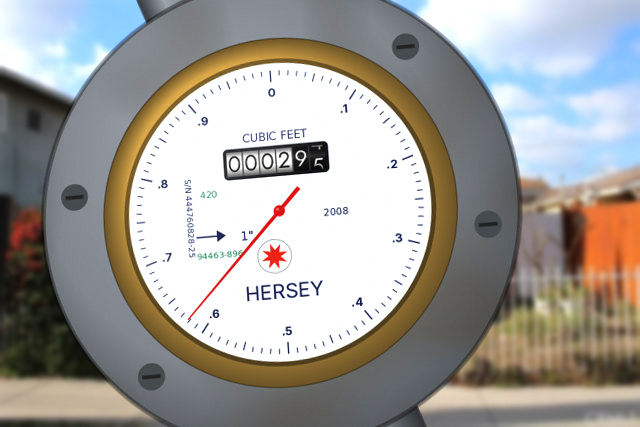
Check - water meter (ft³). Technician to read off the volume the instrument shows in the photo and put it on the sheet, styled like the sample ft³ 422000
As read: ft³ 294.62
